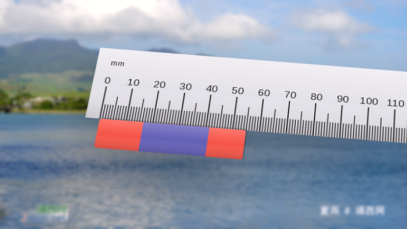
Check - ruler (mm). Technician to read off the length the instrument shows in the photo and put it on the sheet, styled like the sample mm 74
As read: mm 55
